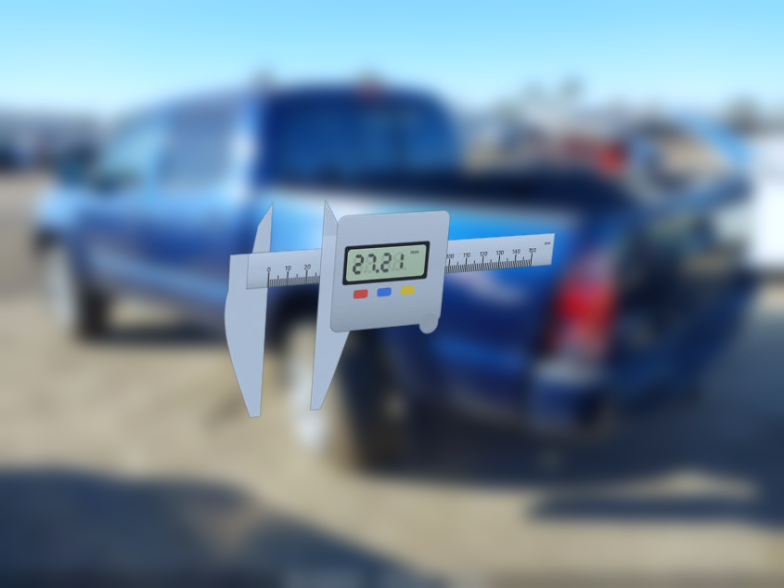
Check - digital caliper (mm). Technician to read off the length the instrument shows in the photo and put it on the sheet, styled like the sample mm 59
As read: mm 27.21
